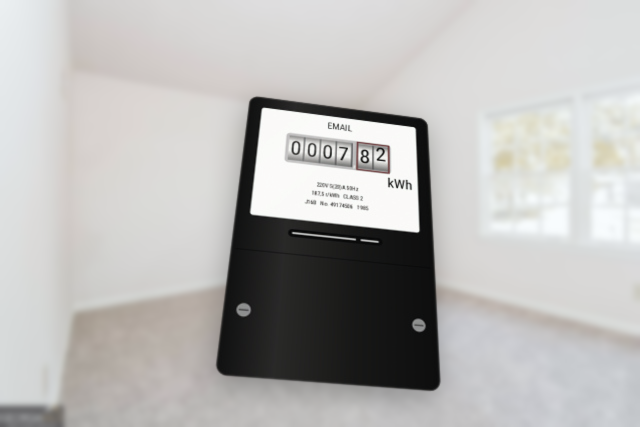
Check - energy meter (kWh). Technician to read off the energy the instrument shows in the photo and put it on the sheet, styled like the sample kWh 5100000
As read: kWh 7.82
